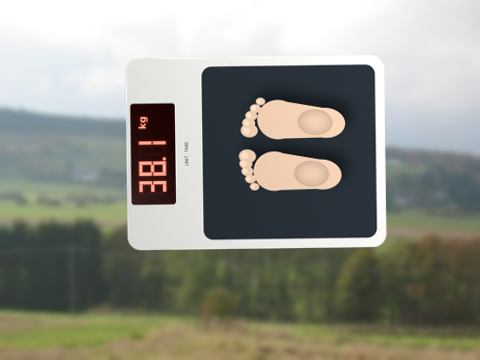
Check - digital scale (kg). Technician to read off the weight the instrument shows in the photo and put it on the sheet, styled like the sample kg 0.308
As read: kg 38.1
